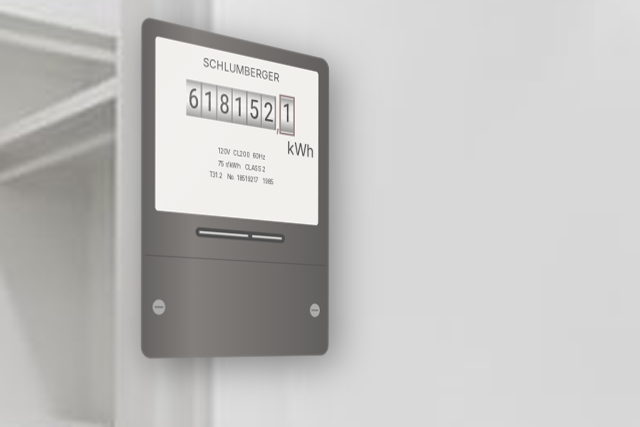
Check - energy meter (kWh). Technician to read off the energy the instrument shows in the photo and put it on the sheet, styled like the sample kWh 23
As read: kWh 618152.1
